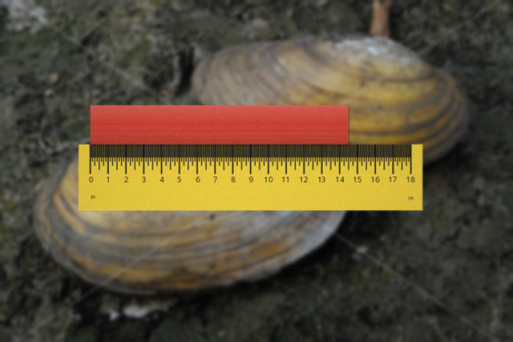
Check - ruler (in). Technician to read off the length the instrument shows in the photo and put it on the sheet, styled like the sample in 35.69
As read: in 14.5
